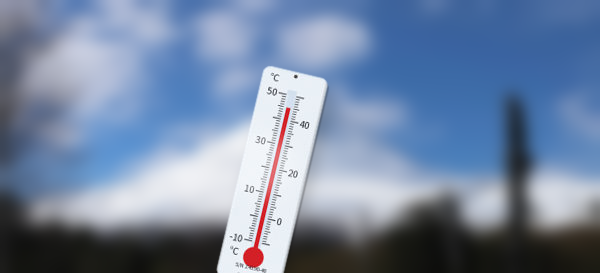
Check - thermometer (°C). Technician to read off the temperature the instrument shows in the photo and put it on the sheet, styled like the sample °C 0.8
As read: °C 45
